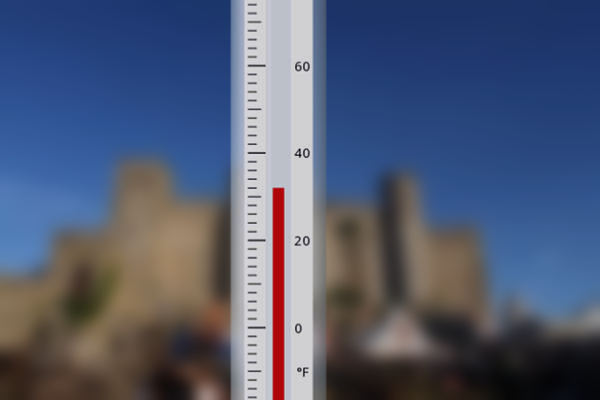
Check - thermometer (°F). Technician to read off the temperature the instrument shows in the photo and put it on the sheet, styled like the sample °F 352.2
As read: °F 32
